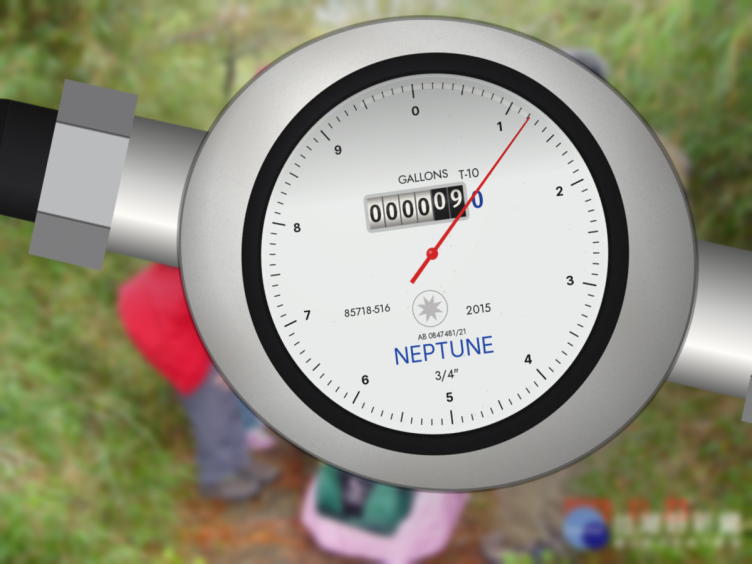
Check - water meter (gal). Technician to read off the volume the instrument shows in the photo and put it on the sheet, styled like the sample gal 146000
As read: gal 91.2
